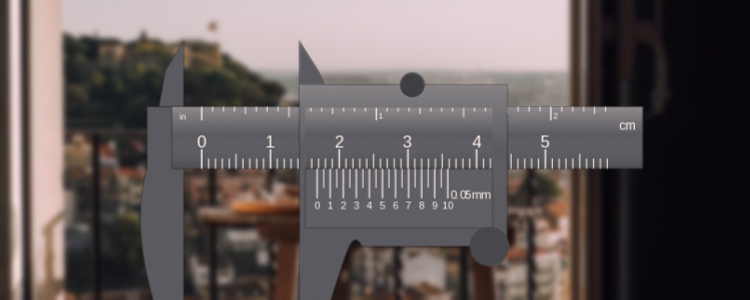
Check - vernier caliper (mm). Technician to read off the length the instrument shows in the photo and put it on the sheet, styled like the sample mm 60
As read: mm 16.8
